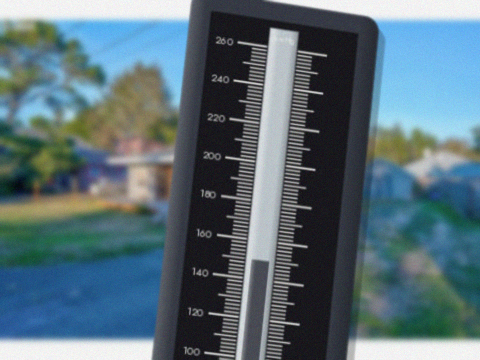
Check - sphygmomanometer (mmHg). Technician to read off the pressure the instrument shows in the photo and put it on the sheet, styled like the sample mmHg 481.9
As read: mmHg 150
